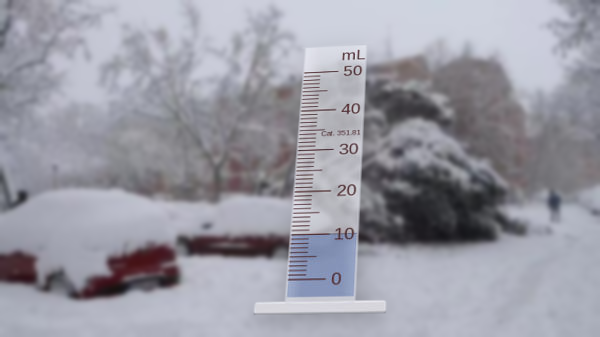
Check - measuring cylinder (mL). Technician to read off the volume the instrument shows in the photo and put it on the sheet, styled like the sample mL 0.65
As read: mL 10
